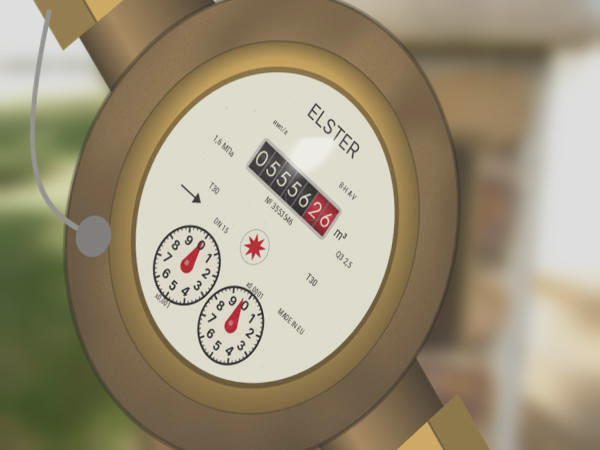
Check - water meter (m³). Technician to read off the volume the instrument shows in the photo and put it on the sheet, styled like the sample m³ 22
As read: m³ 5556.2599
